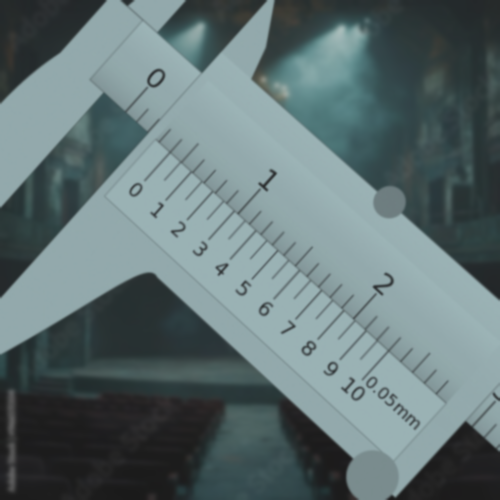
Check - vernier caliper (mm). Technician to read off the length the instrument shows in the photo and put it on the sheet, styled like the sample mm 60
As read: mm 4.0
